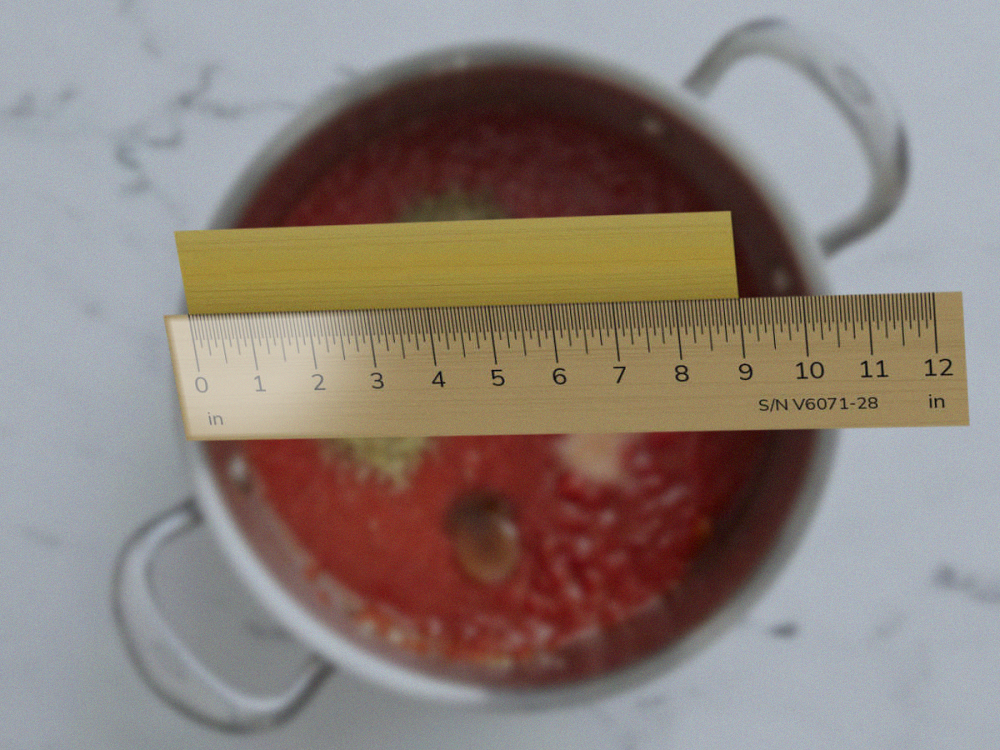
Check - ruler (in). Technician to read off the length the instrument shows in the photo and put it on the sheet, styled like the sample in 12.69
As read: in 9
